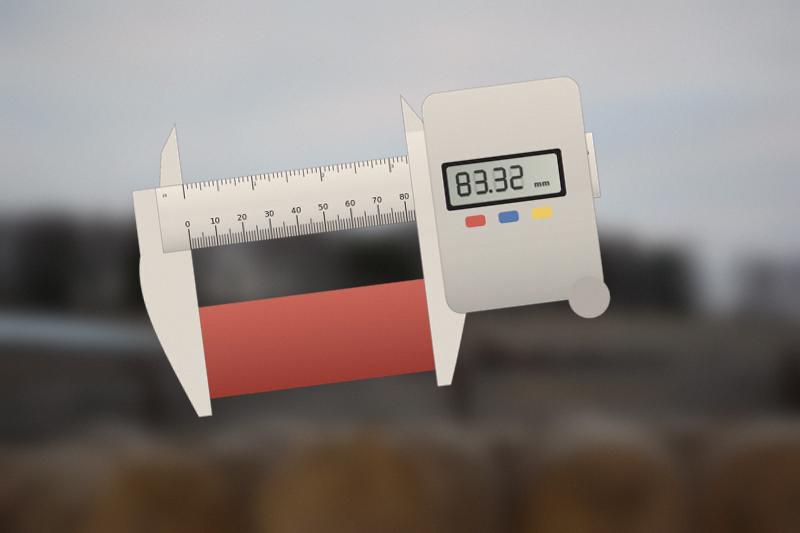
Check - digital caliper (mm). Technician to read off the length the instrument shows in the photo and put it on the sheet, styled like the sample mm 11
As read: mm 83.32
